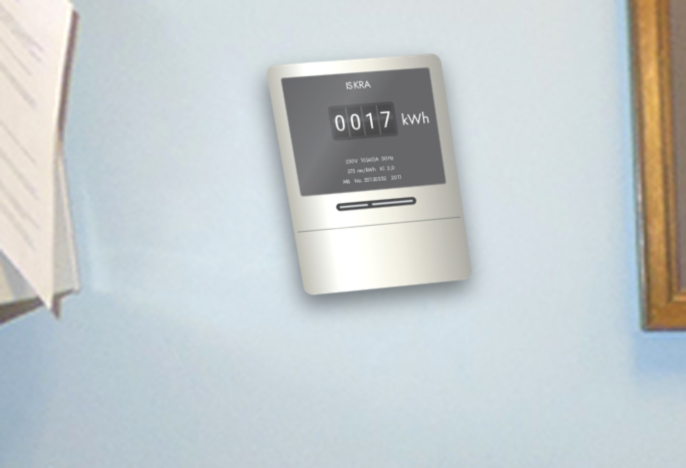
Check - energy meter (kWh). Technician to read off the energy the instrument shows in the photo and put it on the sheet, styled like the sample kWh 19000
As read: kWh 17
